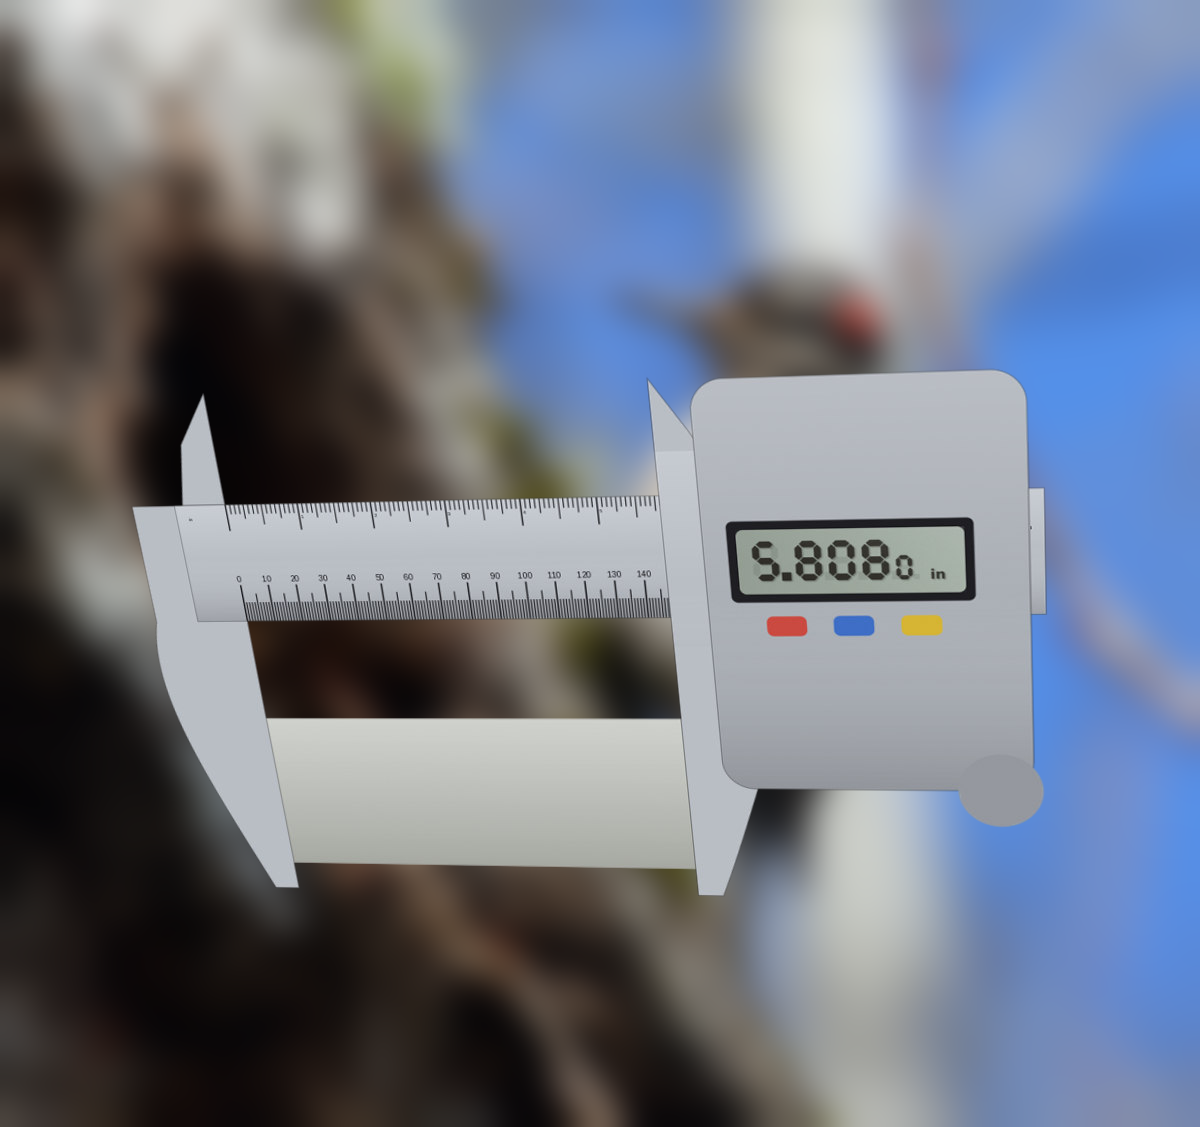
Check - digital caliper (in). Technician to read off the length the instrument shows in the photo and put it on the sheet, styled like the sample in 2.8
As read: in 5.8080
